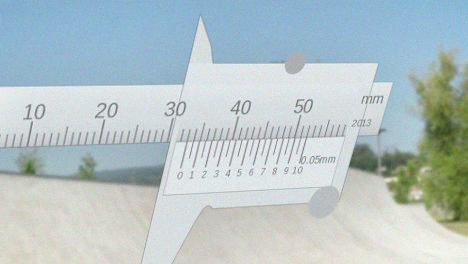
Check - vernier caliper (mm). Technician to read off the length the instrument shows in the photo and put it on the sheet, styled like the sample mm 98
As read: mm 33.0
